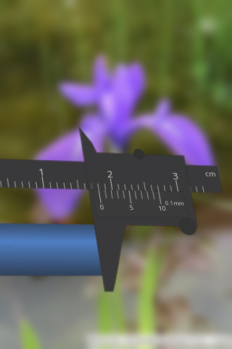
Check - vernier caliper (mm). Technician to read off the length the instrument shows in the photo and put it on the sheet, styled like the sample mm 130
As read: mm 18.0
